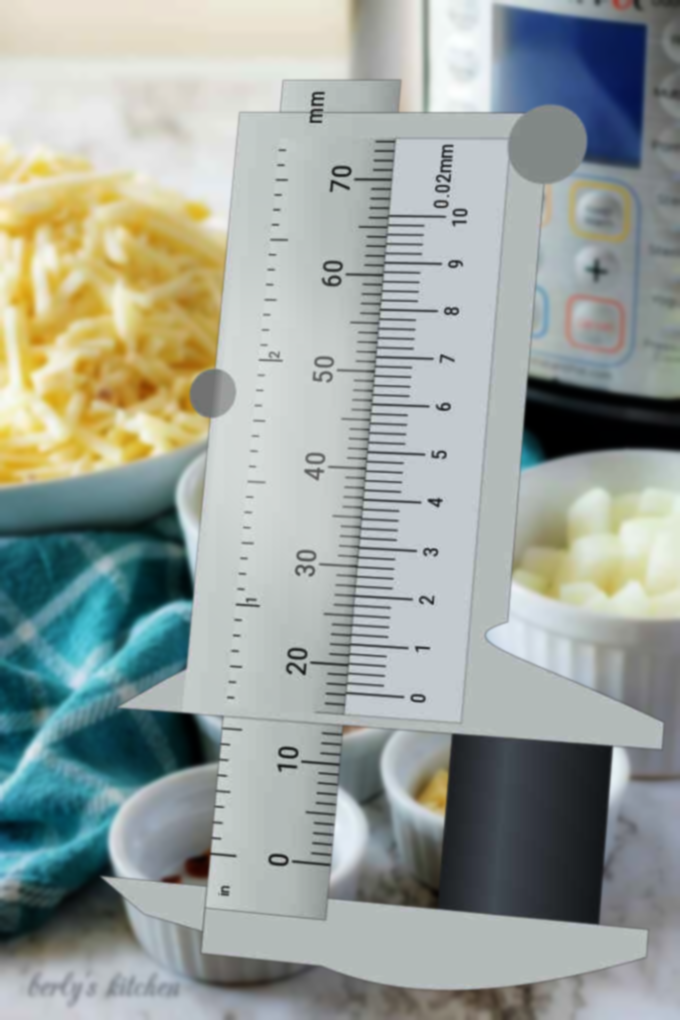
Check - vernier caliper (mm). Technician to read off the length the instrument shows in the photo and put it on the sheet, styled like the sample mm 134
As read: mm 17.2
